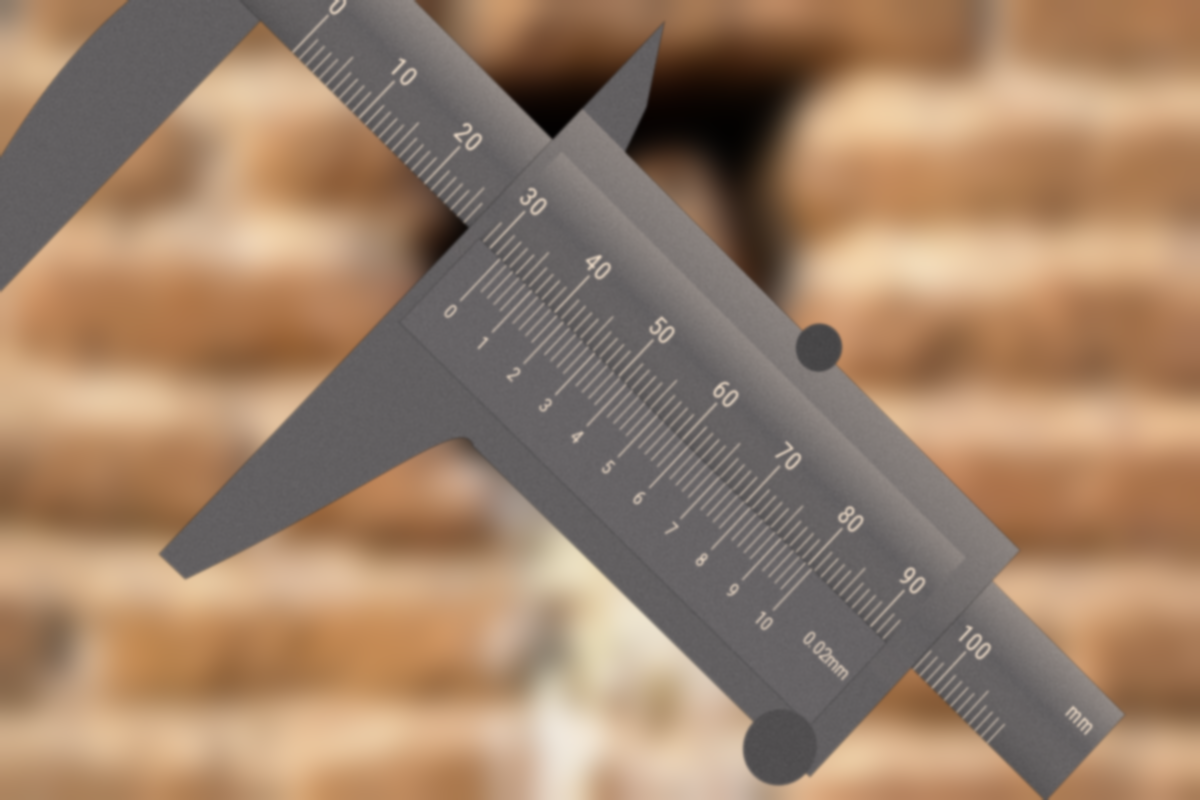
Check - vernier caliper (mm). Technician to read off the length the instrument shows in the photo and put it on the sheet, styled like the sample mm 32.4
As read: mm 31.6
